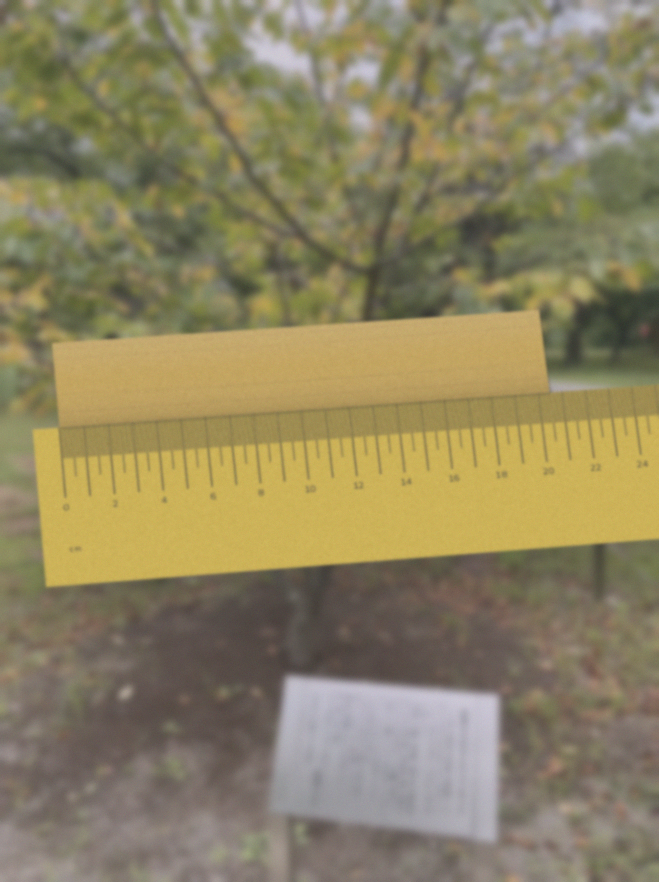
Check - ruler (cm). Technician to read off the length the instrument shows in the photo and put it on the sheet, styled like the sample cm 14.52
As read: cm 20.5
